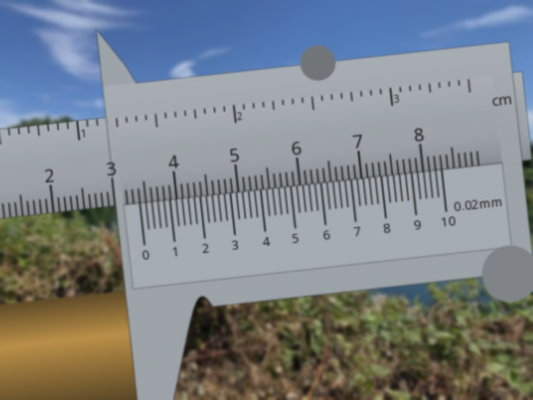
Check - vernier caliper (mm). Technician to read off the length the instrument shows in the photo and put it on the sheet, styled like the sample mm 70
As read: mm 34.0
